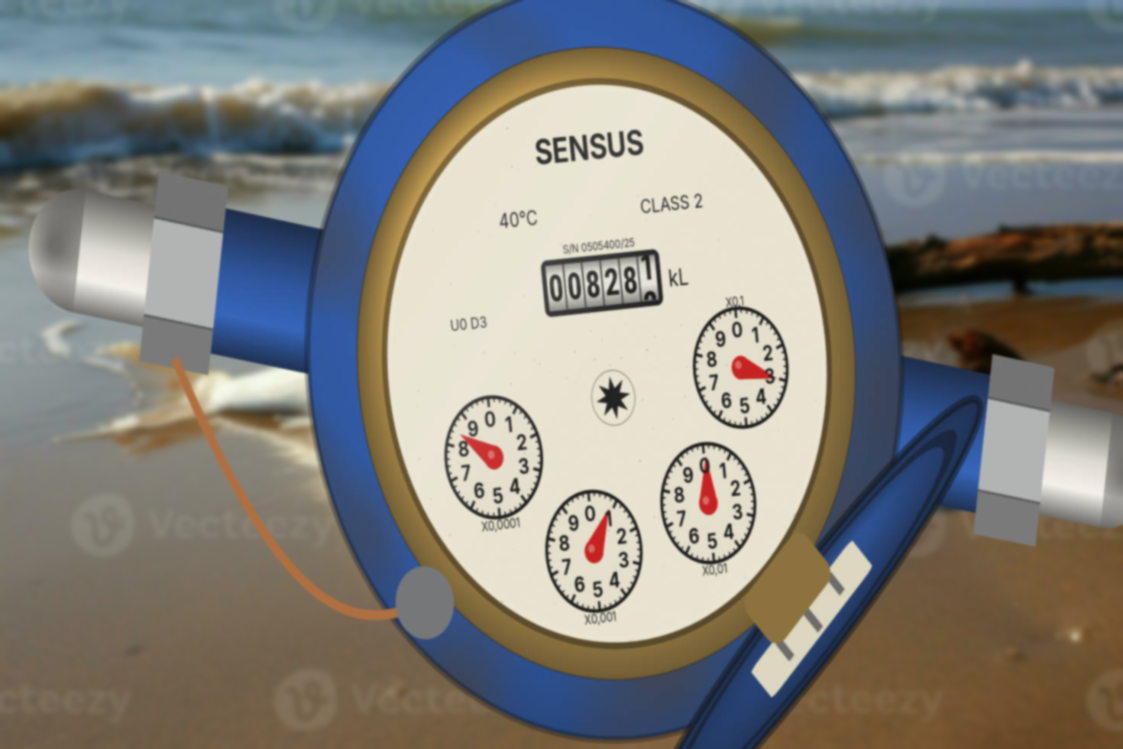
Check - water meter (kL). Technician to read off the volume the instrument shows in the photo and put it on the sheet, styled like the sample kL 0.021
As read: kL 8281.3008
